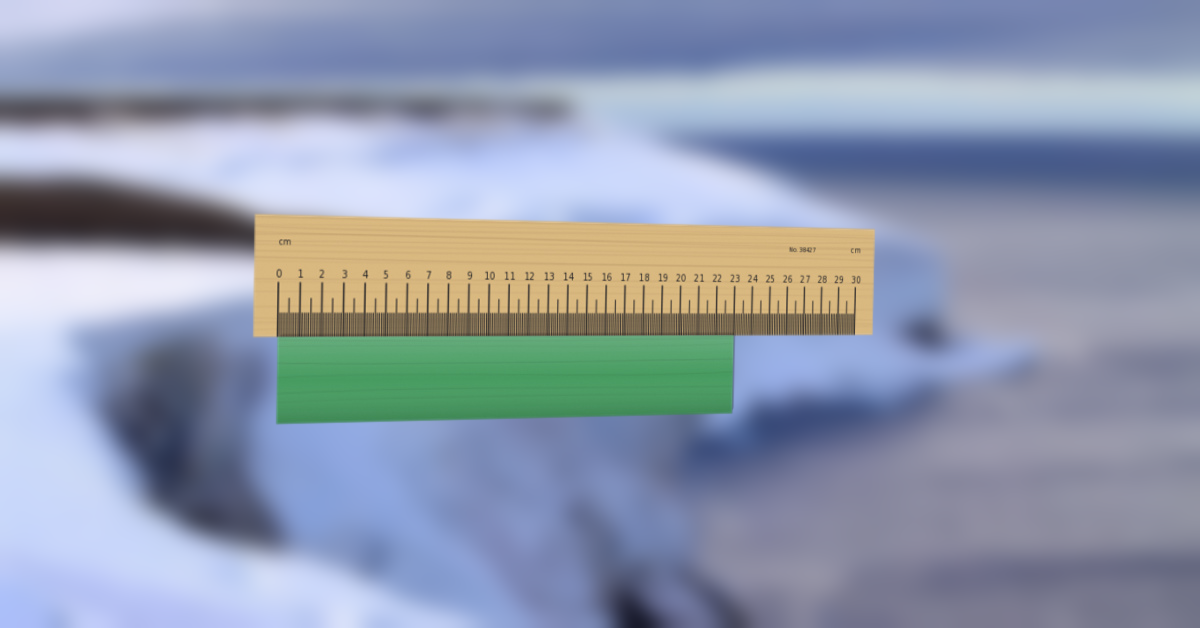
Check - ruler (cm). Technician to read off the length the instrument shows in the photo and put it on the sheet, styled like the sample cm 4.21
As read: cm 23
